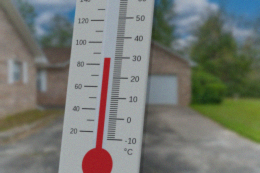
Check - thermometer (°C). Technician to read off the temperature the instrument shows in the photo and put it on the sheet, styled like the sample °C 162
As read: °C 30
